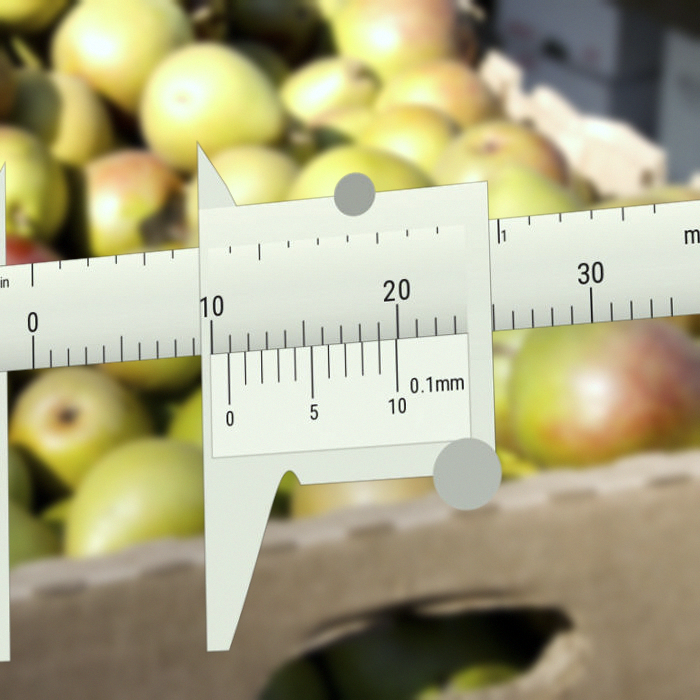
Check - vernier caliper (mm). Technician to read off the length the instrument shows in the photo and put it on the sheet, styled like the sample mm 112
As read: mm 10.9
